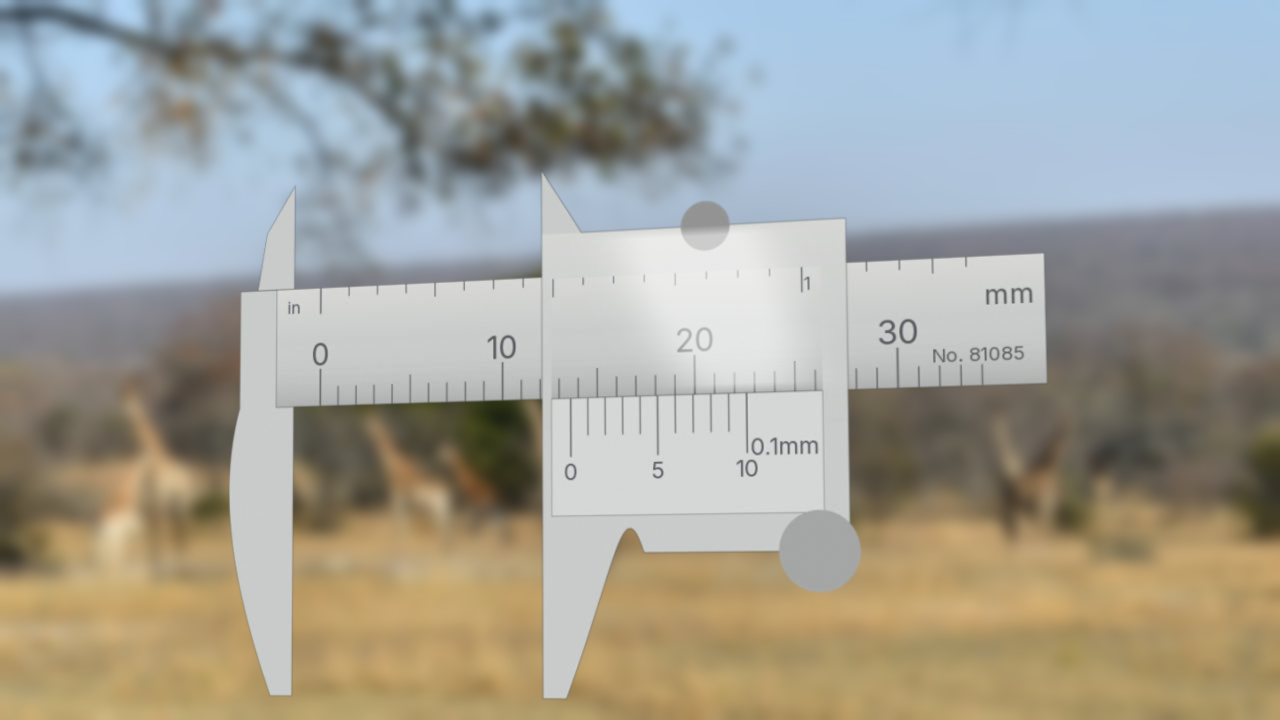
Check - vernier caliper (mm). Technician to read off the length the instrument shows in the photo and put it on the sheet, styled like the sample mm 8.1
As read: mm 13.6
